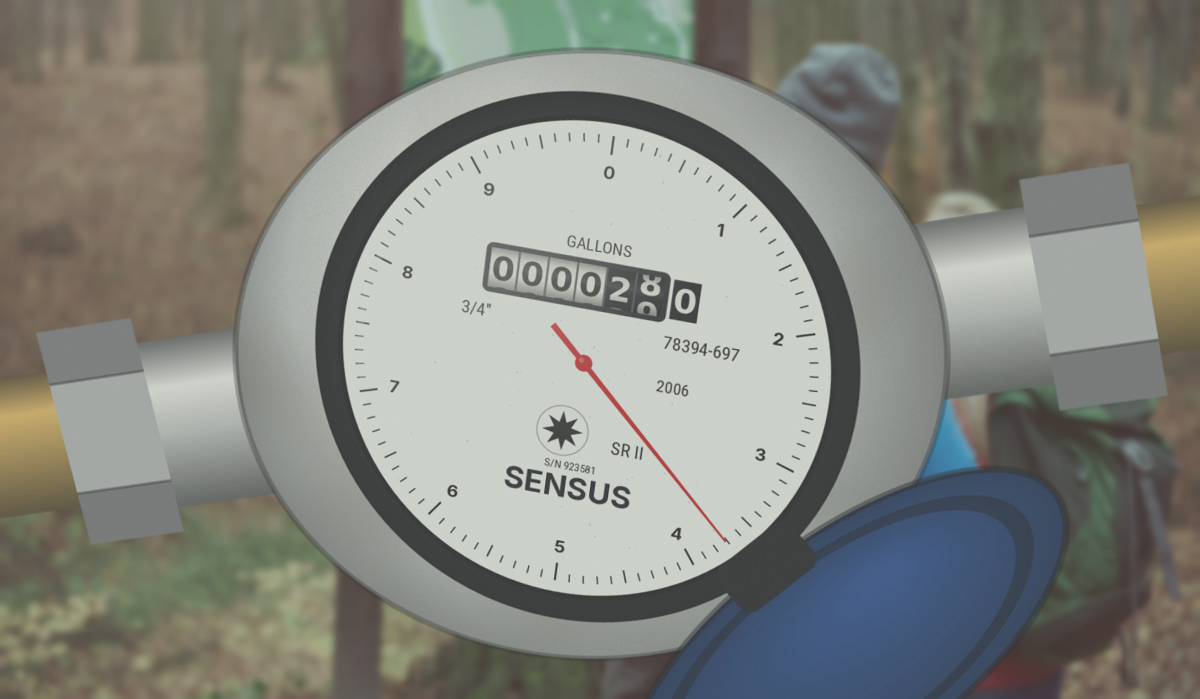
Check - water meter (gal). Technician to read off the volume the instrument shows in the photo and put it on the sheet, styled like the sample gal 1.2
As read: gal 283.7
